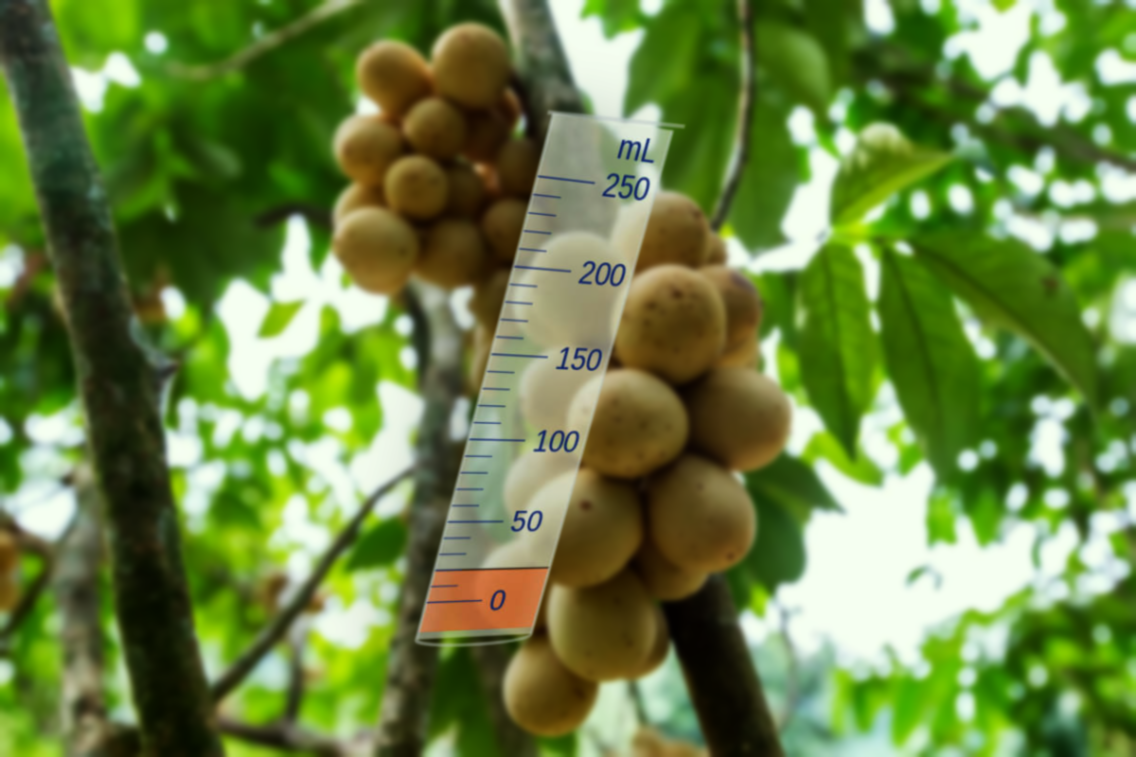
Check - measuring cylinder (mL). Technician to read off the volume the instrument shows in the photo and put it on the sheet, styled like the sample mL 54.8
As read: mL 20
